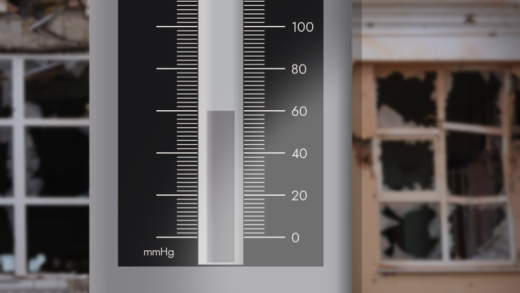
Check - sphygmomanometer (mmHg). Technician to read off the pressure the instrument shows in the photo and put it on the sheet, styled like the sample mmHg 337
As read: mmHg 60
